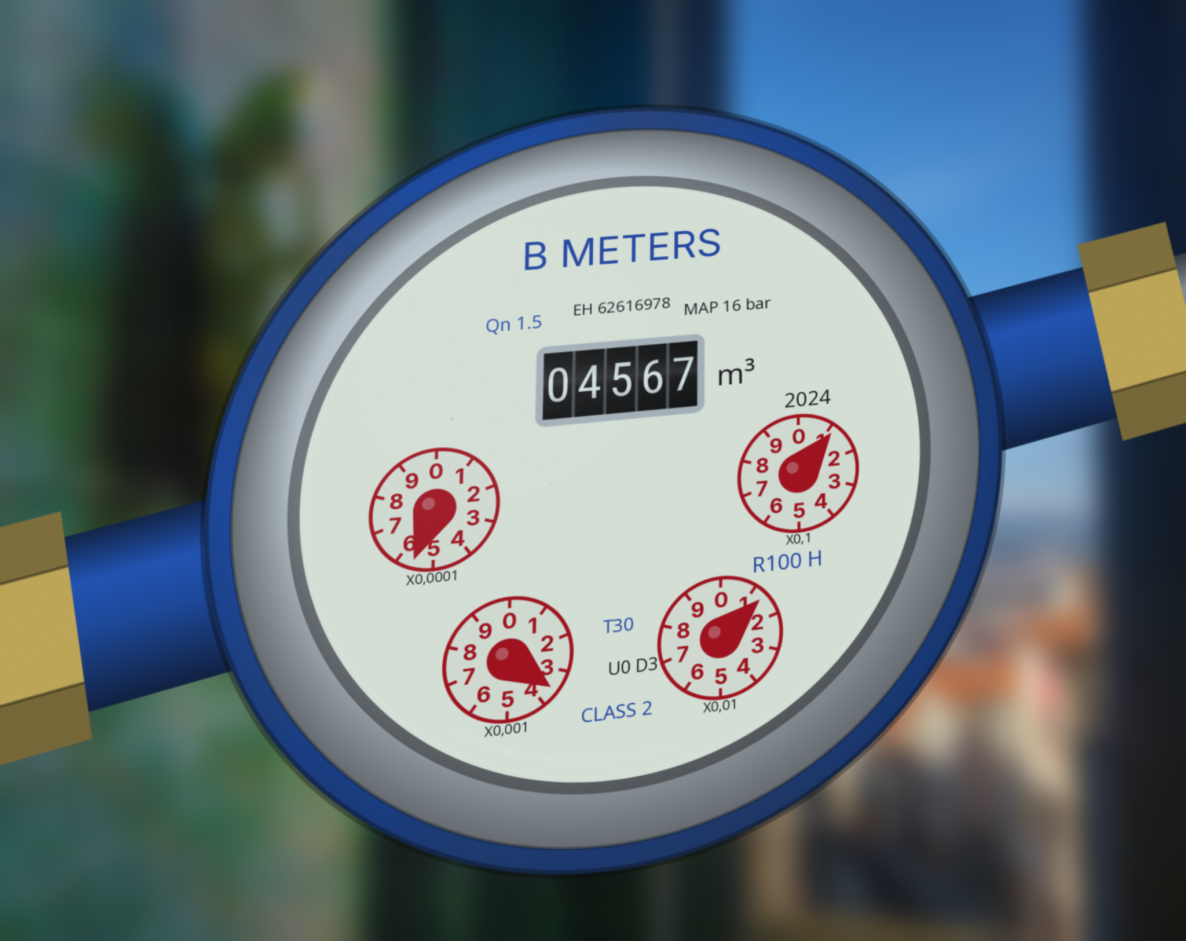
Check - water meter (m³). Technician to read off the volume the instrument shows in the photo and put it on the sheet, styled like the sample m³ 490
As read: m³ 4567.1135
